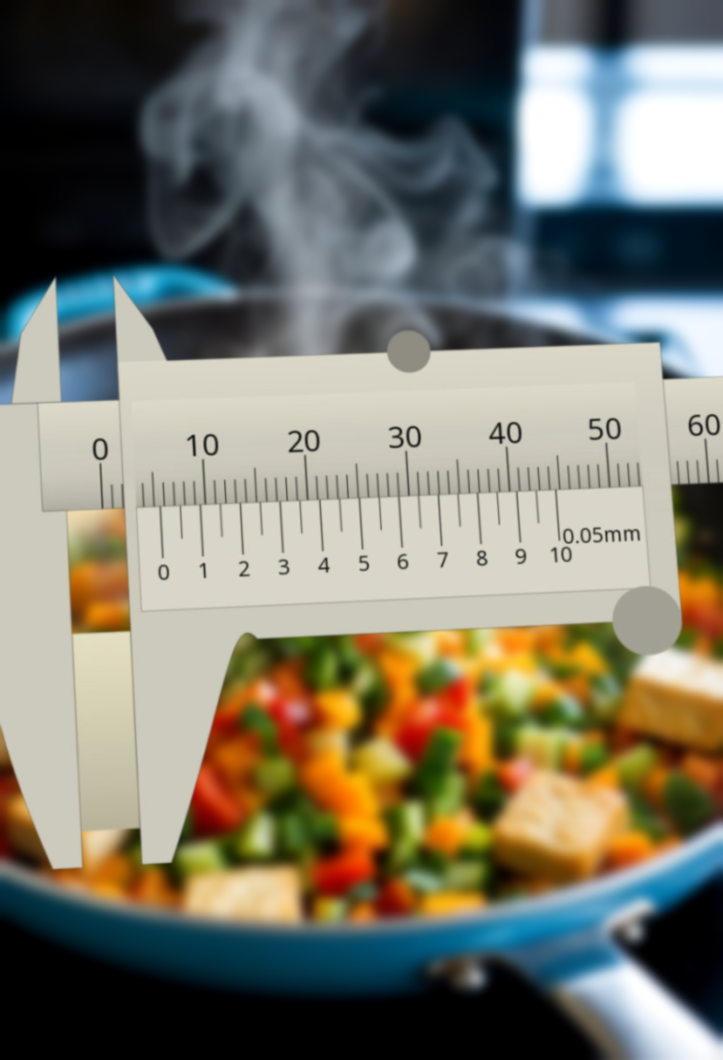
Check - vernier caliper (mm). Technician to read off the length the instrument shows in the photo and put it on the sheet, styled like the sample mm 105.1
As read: mm 5.6
